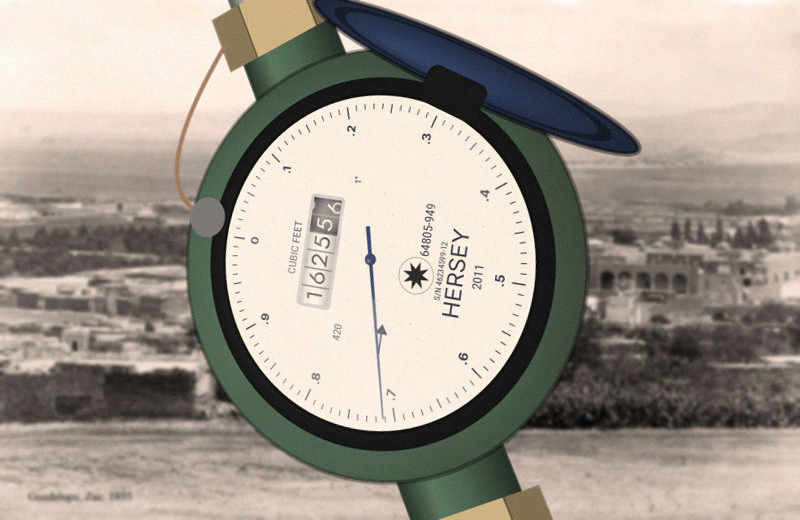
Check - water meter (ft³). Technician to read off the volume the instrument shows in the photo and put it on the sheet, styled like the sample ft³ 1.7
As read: ft³ 162555.71
